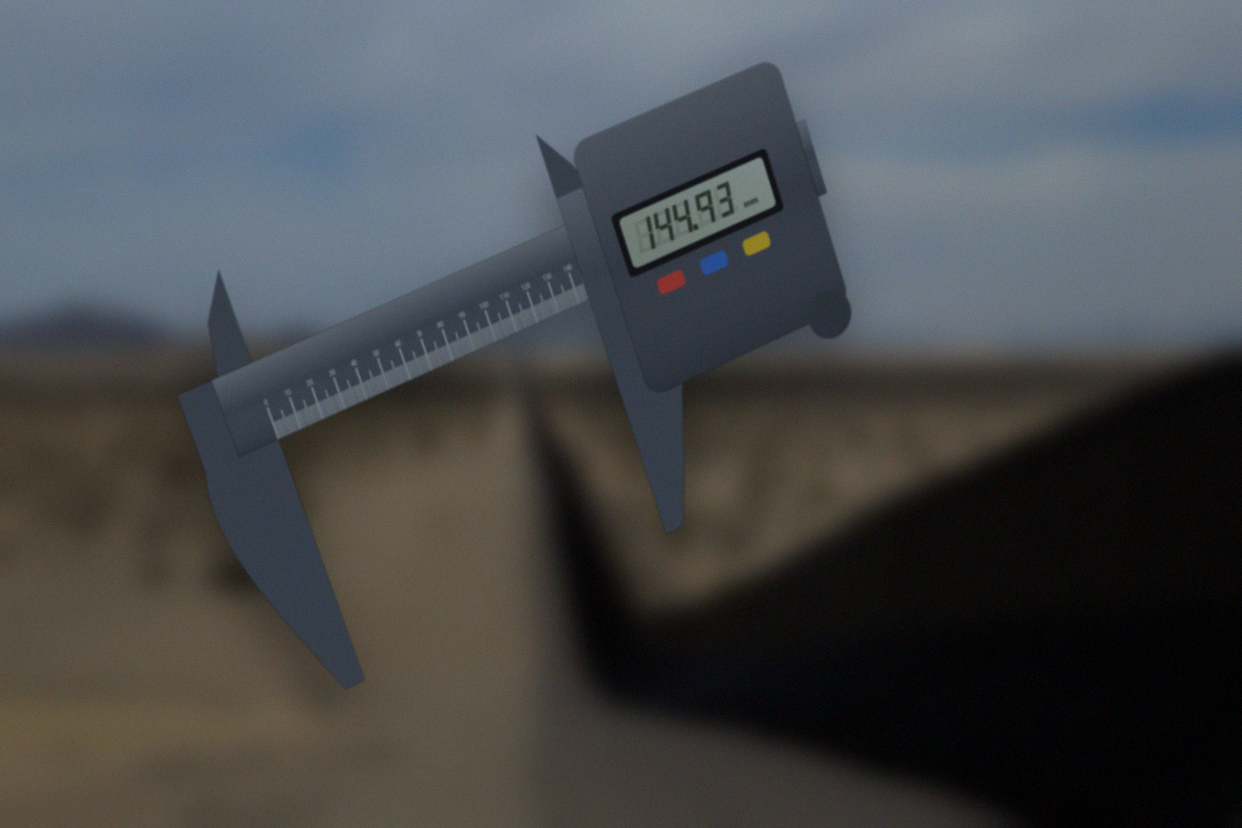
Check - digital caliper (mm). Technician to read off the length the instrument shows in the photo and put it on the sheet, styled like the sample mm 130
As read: mm 144.93
